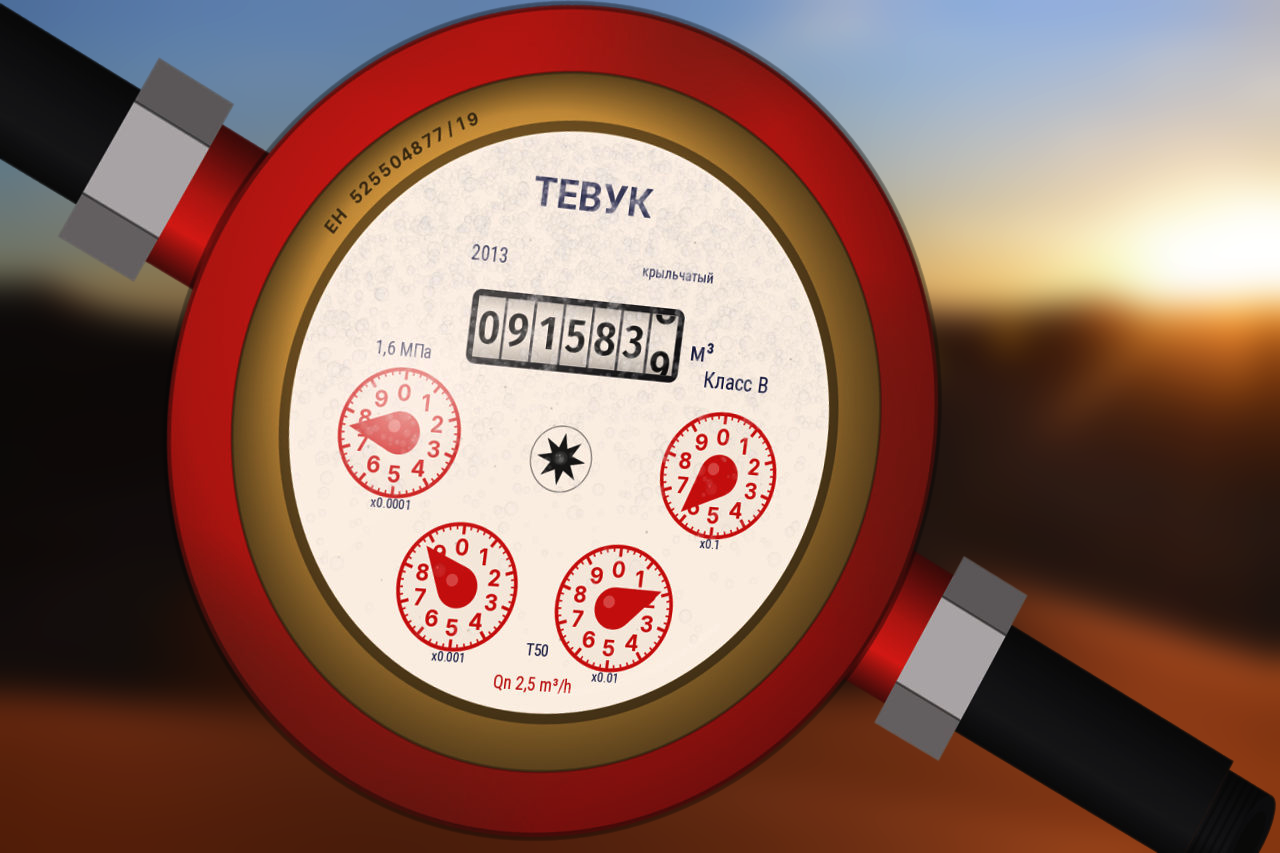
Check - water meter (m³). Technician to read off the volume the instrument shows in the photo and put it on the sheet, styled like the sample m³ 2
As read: m³ 915838.6187
